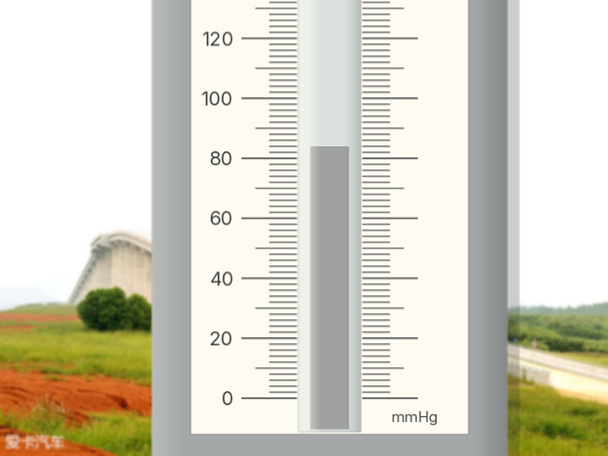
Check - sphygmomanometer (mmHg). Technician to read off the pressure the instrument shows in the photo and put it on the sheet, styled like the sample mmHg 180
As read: mmHg 84
